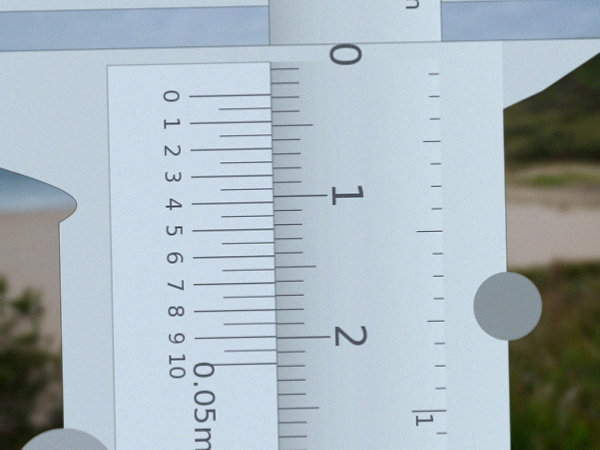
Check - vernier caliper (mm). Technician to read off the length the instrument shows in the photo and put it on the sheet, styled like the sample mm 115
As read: mm 2.8
